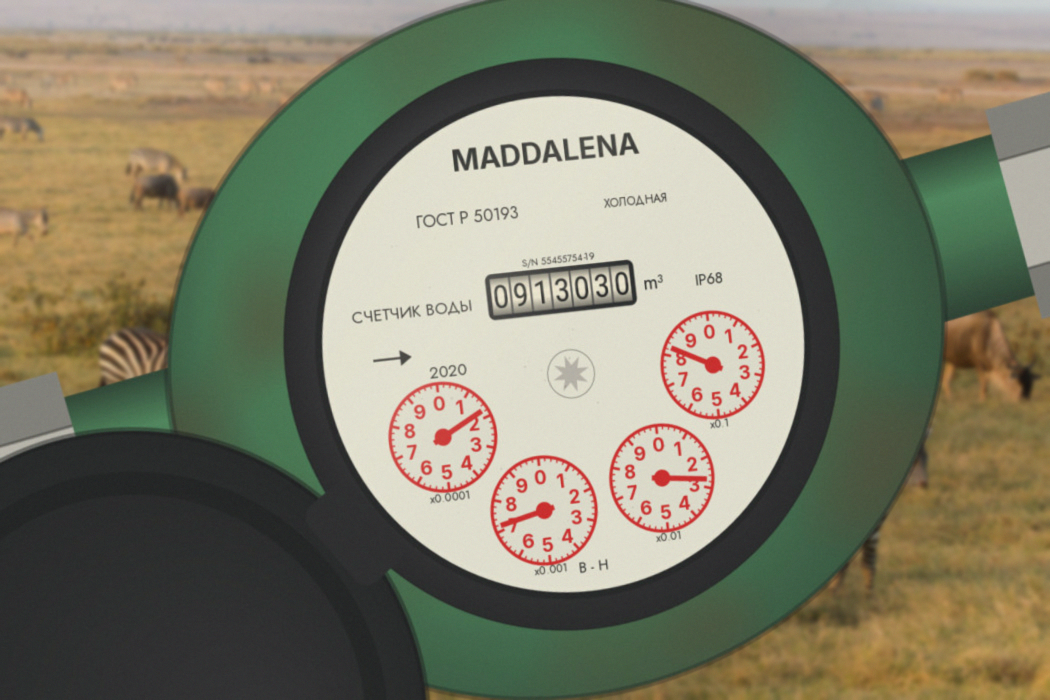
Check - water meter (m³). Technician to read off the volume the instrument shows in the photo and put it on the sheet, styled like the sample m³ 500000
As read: m³ 913030.8271
